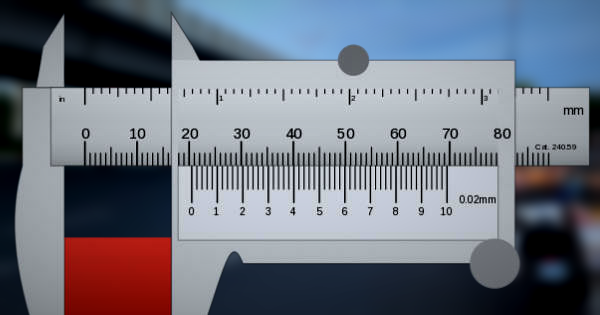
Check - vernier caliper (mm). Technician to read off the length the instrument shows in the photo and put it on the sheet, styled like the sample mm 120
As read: mm 20.5
